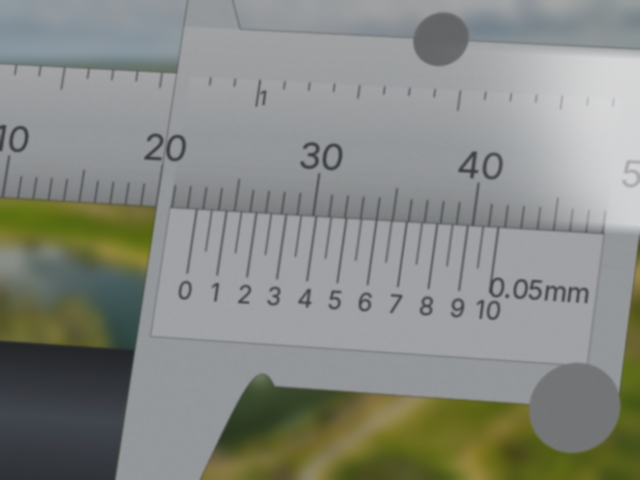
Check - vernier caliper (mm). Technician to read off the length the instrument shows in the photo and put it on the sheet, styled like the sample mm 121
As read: mm 22.6
